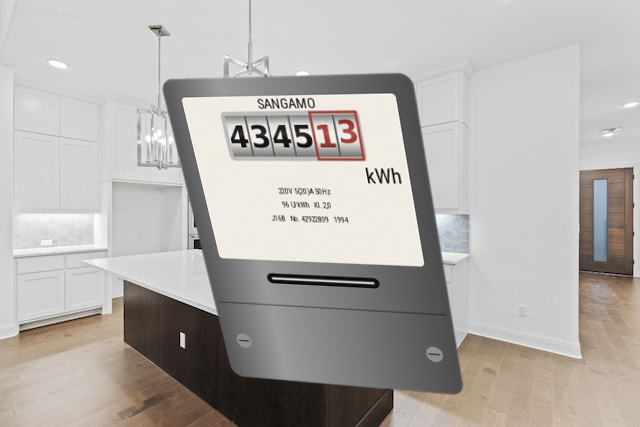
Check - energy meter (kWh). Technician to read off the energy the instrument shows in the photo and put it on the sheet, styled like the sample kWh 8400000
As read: kWh 4345.13
